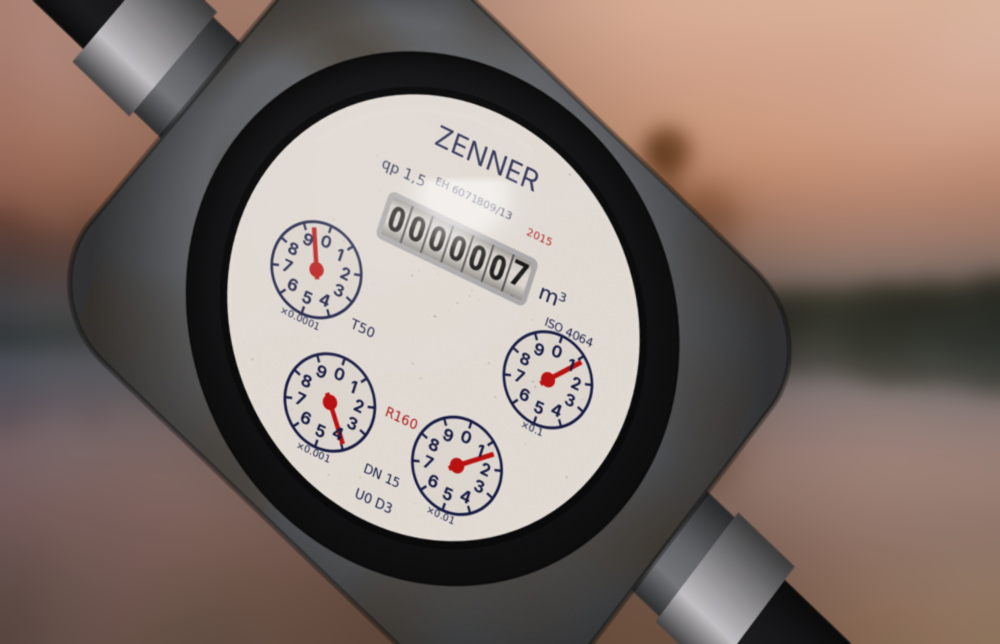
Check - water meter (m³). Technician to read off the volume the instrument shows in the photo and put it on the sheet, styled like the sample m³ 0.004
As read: m³ 7.1139
